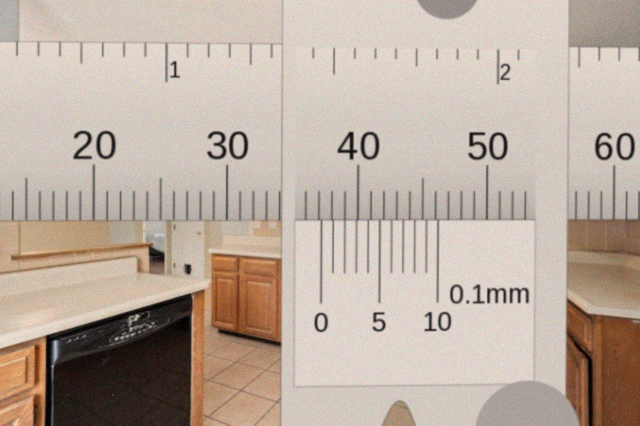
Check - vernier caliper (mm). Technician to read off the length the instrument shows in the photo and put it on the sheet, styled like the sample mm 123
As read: mm 37.2
